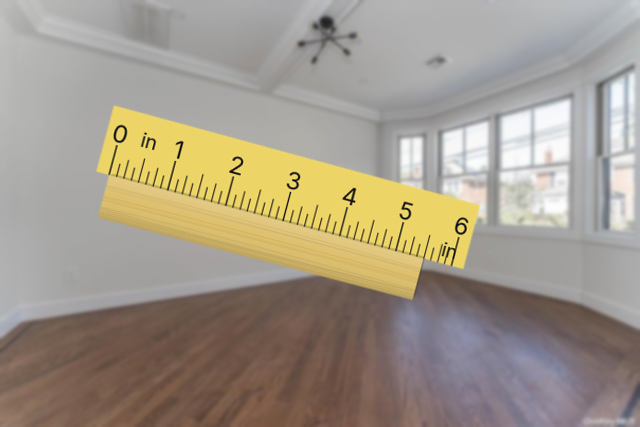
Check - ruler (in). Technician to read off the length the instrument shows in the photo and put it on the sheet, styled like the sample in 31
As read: in 5.5
